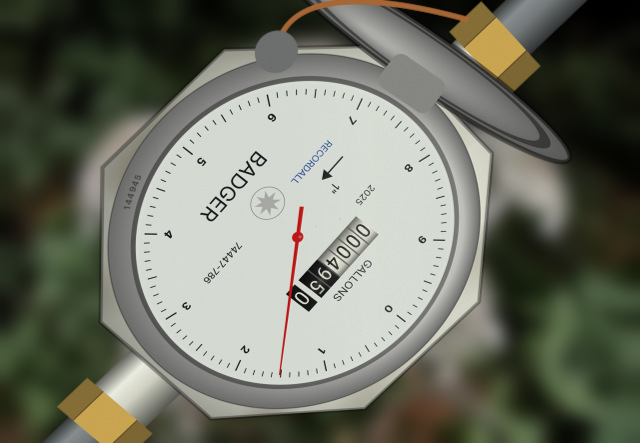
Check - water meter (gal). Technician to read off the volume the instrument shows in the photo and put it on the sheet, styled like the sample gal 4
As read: gal 4951.5
